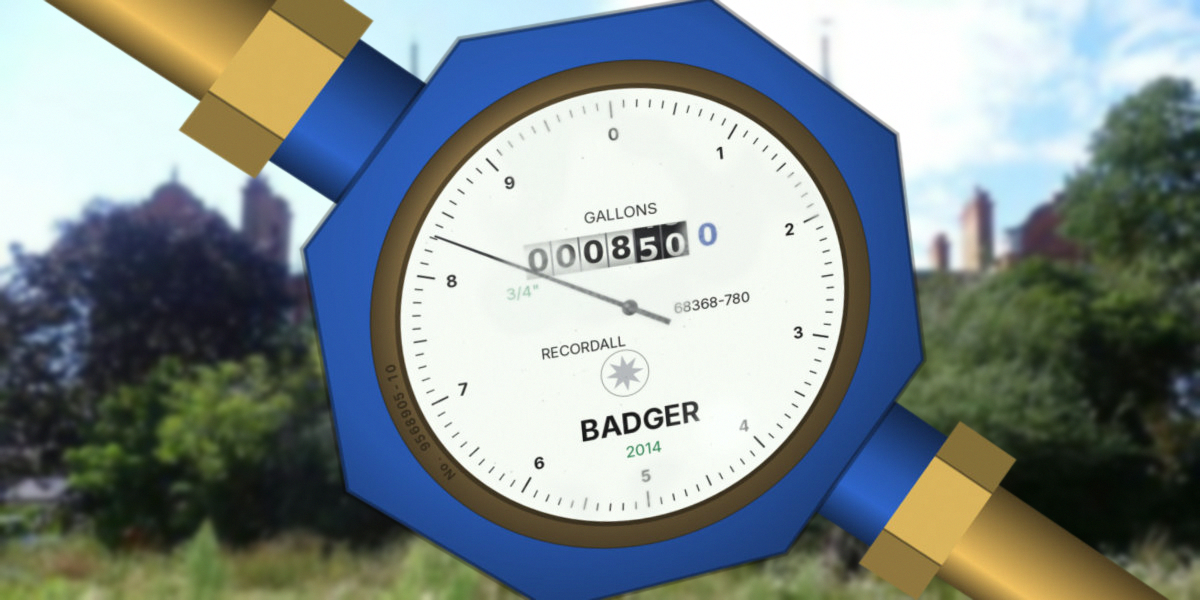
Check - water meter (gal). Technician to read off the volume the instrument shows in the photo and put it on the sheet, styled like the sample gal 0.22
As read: gal 8498.3
